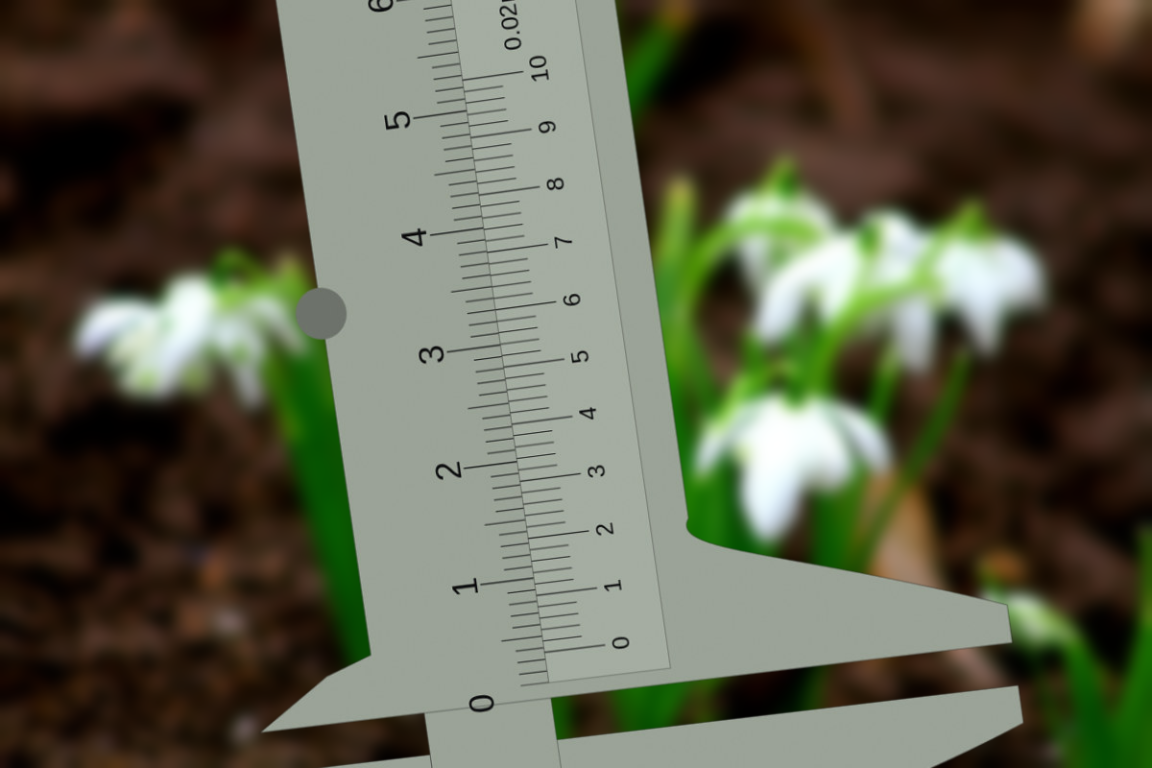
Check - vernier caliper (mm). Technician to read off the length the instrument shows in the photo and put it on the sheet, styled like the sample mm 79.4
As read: mm 3.6
